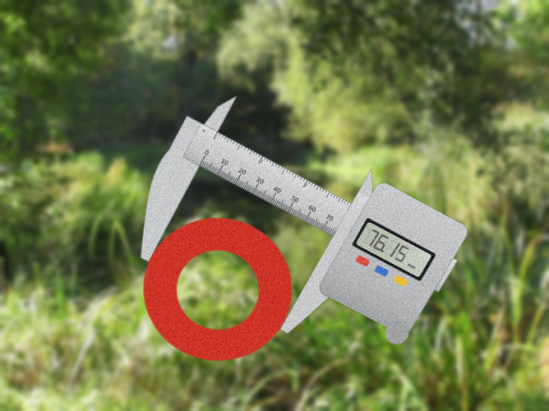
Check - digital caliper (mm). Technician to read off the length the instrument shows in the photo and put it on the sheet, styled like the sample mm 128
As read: mm 76.15
